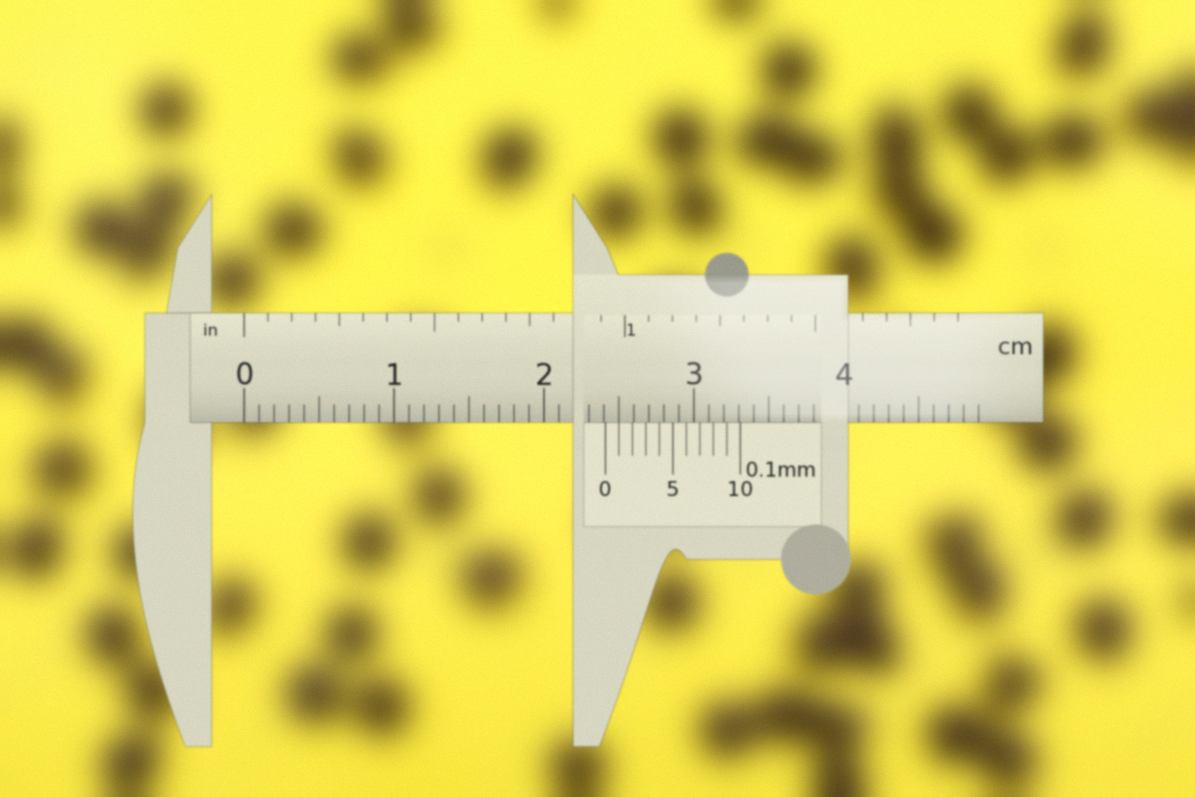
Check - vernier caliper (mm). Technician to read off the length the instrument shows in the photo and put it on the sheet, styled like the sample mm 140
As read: mm 24.1
